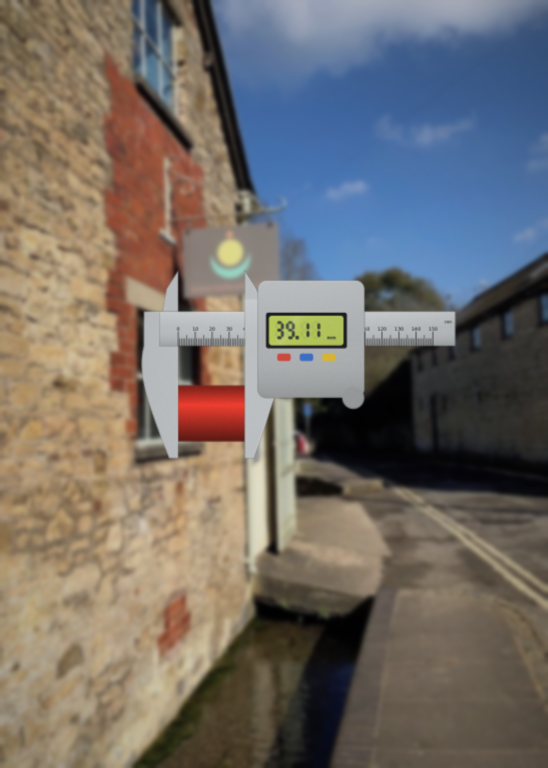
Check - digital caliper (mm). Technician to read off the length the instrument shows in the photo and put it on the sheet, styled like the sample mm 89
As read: mm 39.11
